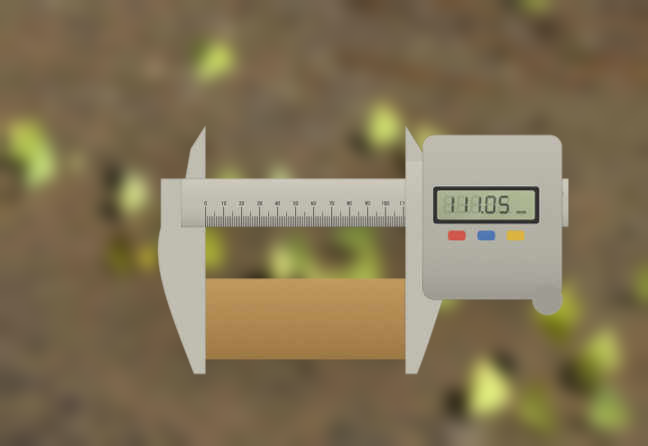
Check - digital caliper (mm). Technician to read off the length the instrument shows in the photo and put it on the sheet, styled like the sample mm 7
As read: mm 111.05
